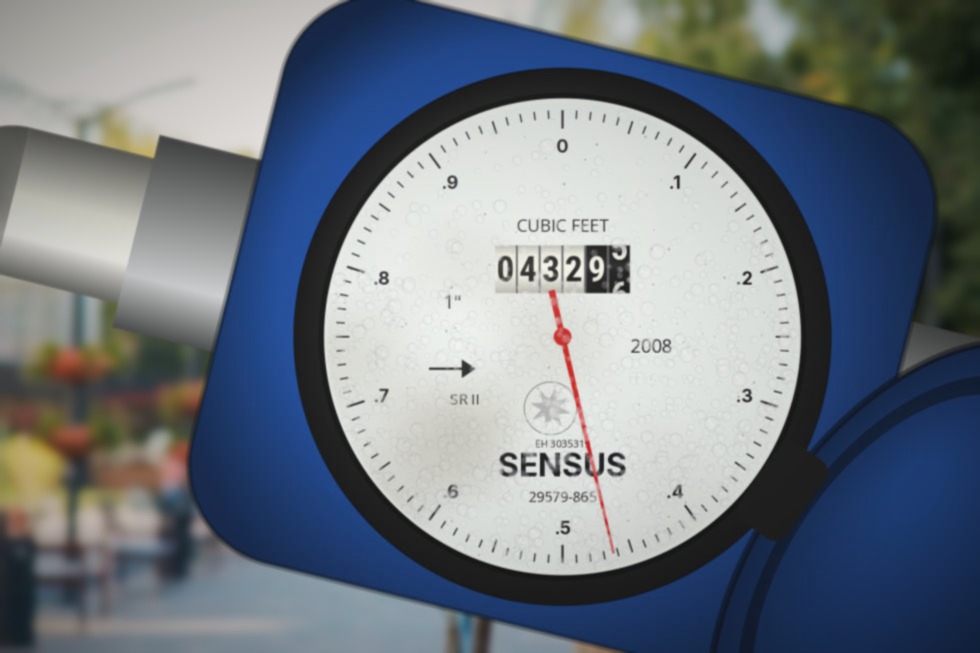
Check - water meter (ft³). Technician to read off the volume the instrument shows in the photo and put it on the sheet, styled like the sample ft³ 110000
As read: ft³ 43295.46
